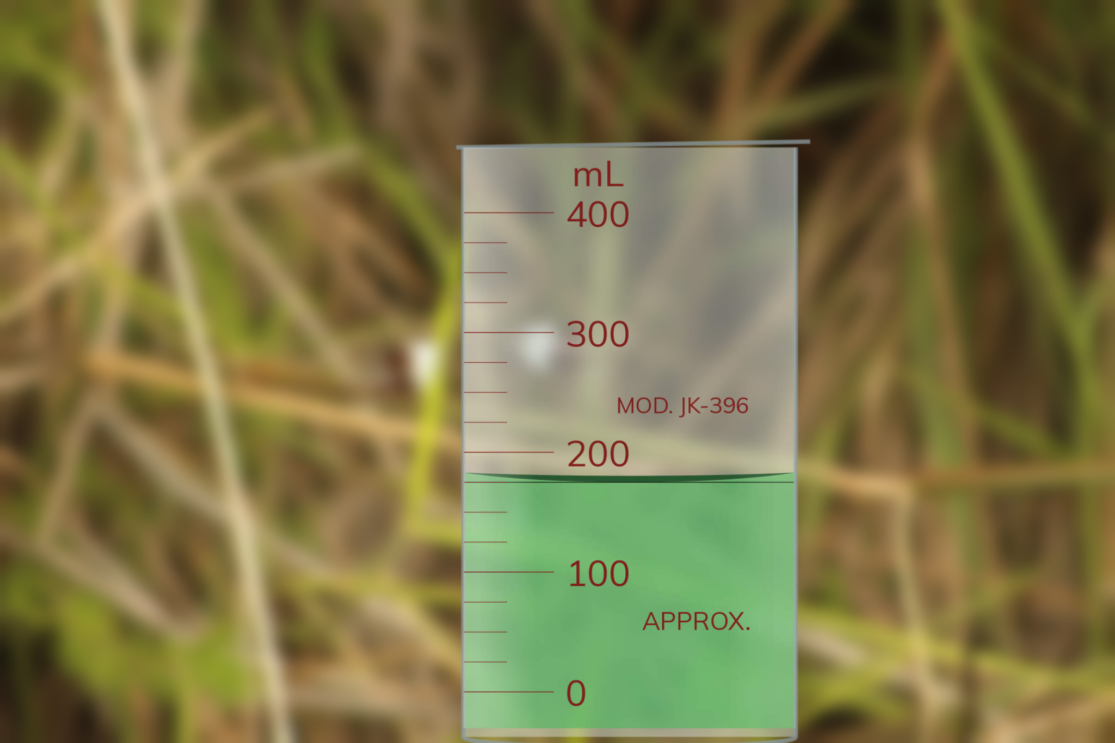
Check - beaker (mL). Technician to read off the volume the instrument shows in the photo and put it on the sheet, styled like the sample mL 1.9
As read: mL 175
